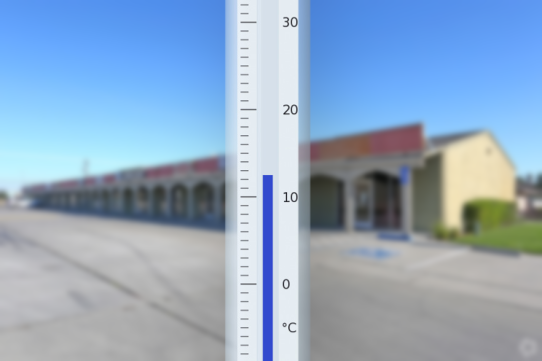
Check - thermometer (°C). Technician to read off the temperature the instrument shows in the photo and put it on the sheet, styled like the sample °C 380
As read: °C 12.5
